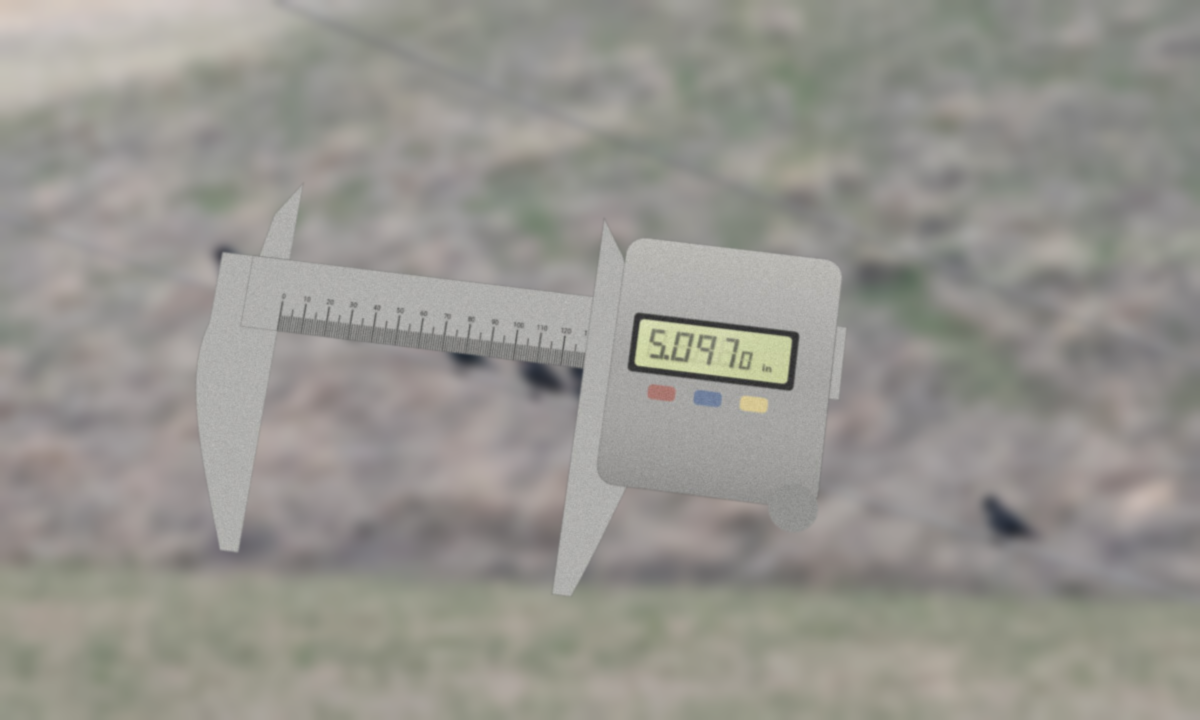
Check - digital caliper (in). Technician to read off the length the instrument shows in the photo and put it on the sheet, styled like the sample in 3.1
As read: in 5.0970
